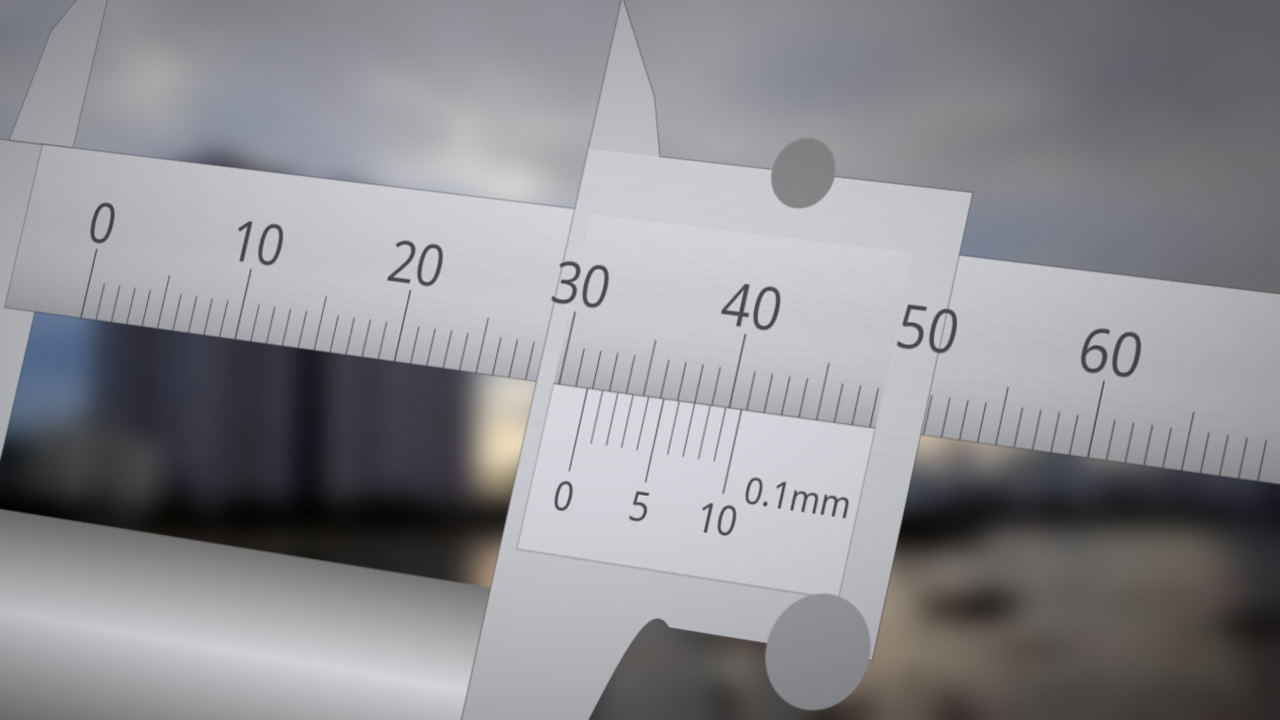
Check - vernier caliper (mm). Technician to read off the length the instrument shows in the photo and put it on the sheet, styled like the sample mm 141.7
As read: mm 31.7
